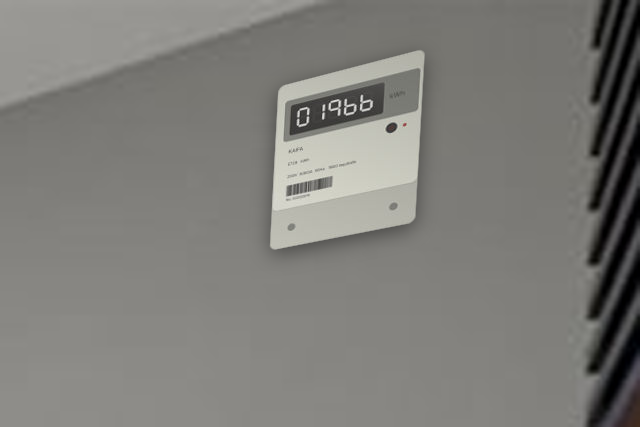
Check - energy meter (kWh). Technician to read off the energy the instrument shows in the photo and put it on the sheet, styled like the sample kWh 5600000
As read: kWh 1966
